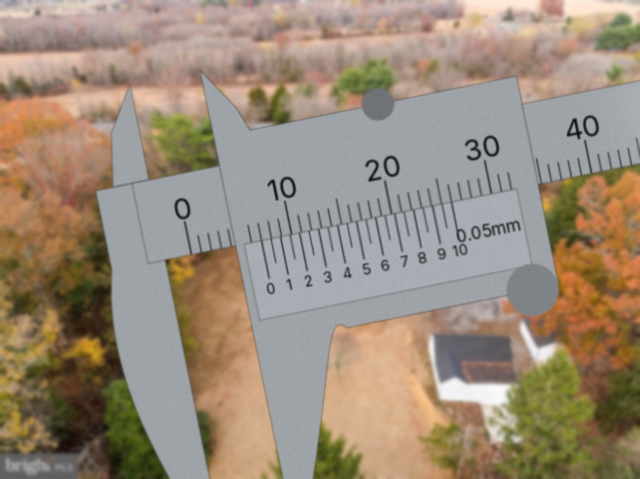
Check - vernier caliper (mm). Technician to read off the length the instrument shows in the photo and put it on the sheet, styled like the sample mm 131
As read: mm 7.0
